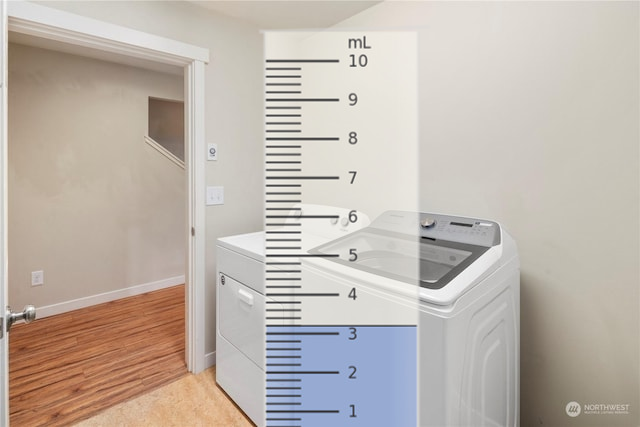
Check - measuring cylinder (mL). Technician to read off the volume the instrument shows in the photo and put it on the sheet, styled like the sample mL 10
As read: mL 3.2
